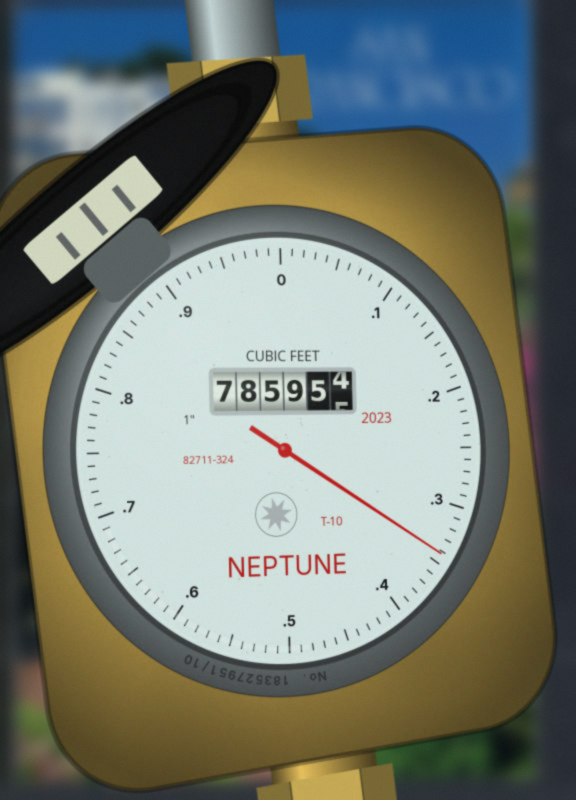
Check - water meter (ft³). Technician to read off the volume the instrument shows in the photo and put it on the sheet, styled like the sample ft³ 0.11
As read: ft³ 785954.34
